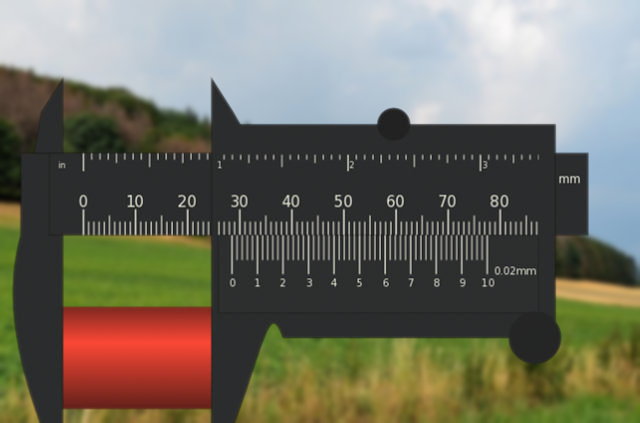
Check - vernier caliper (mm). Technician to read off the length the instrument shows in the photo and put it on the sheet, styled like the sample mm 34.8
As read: mm 28.5
